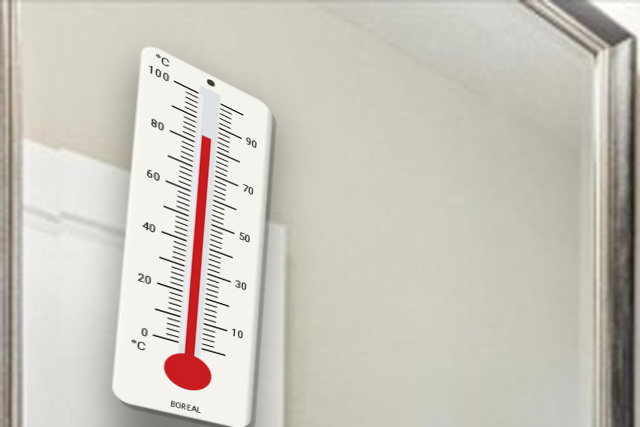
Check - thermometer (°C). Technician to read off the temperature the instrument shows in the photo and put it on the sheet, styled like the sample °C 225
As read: °C 84
